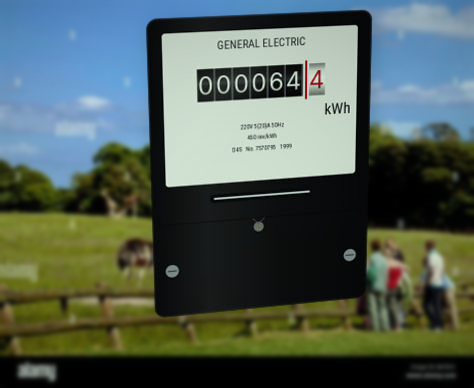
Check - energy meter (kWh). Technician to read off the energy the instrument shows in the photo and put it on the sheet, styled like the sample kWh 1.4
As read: kWh 64.4
